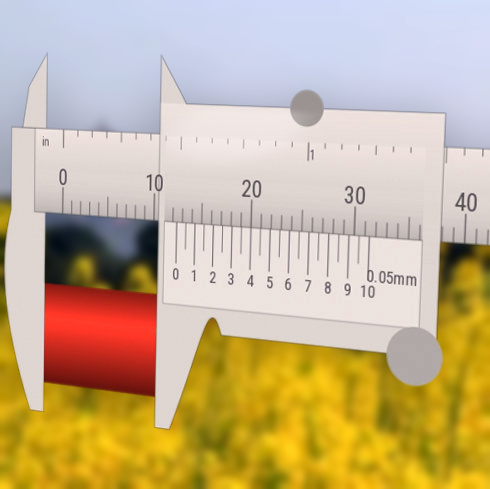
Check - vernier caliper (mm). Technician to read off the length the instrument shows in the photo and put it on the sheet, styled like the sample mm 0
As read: mm 12.4
